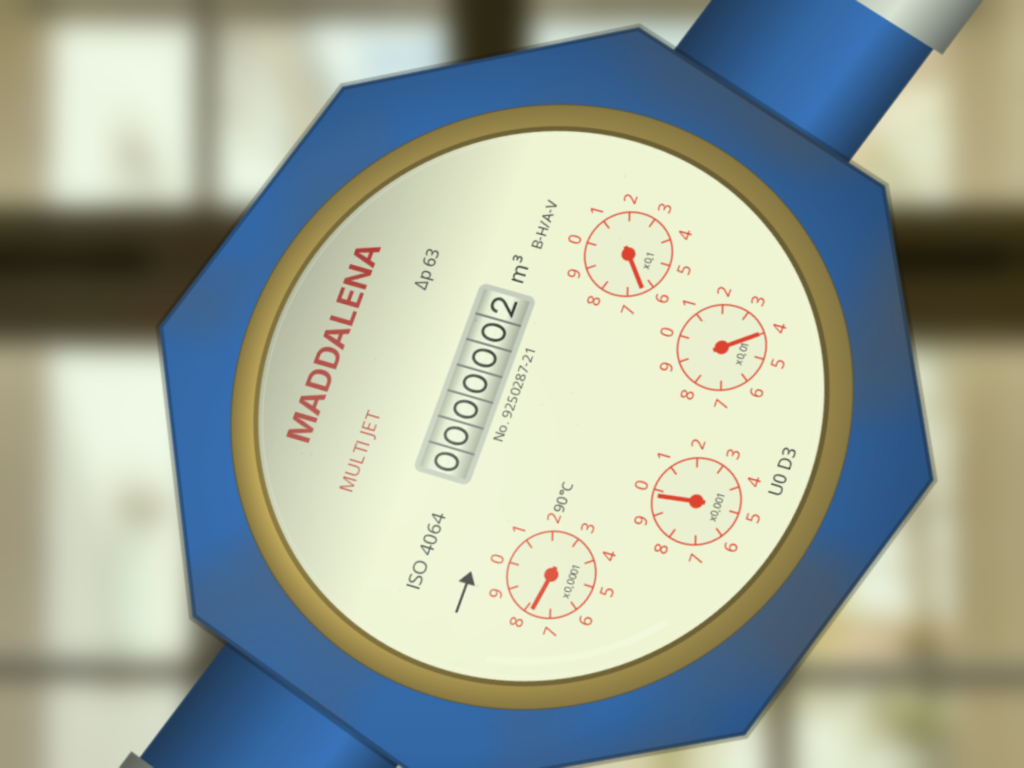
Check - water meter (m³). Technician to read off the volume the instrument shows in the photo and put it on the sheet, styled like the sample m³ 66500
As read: m³ 2.6397
